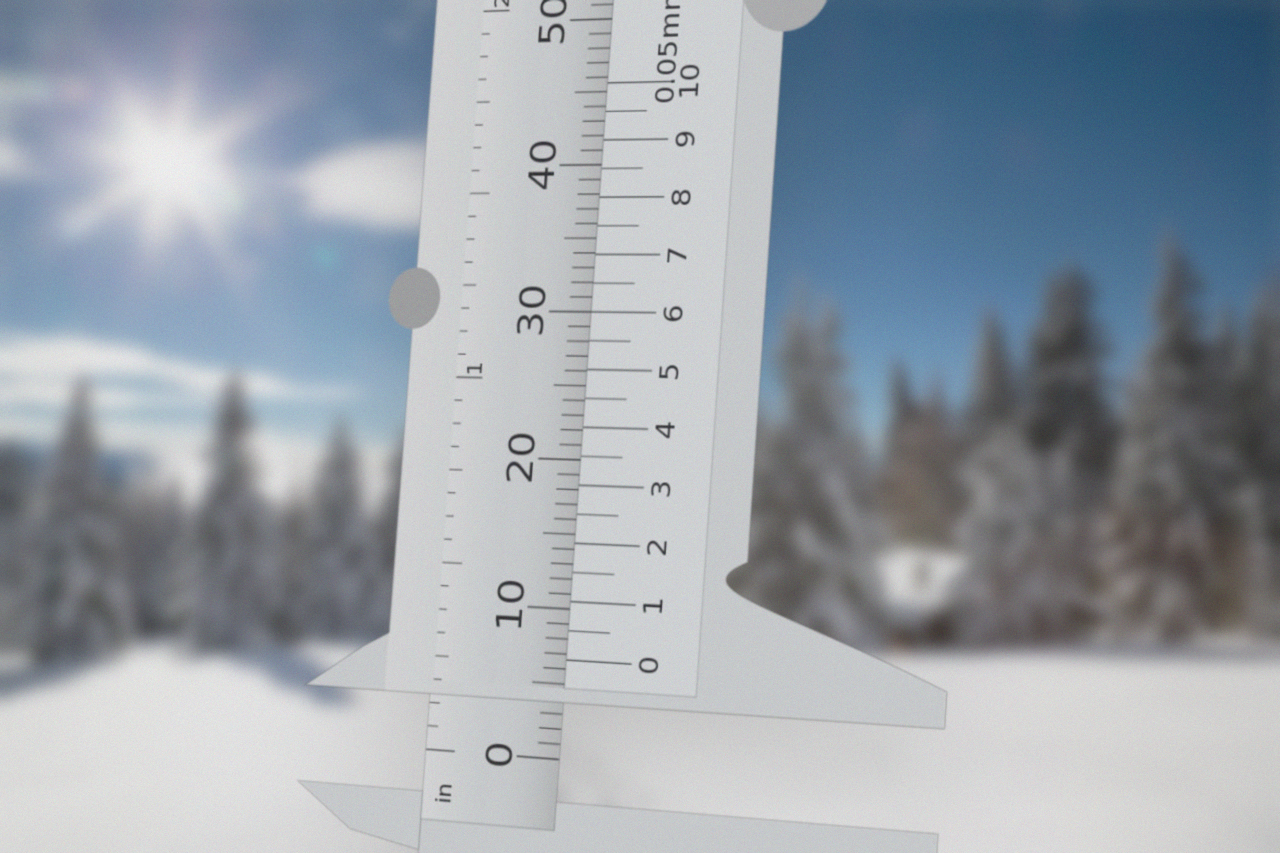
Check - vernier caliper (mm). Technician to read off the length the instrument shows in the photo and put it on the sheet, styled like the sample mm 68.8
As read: mm 6.6
